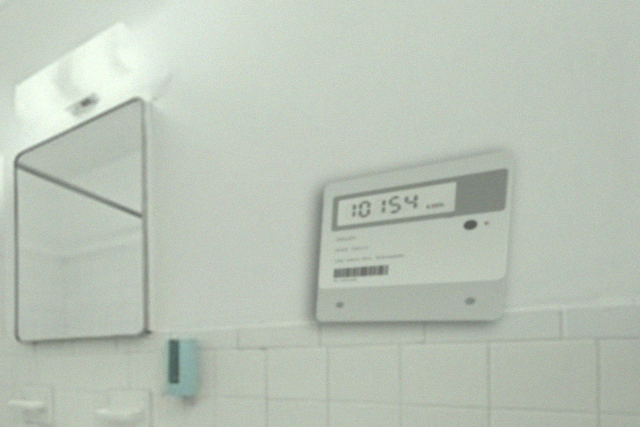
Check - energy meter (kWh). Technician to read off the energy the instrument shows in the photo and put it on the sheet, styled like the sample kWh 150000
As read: kWh 10154
